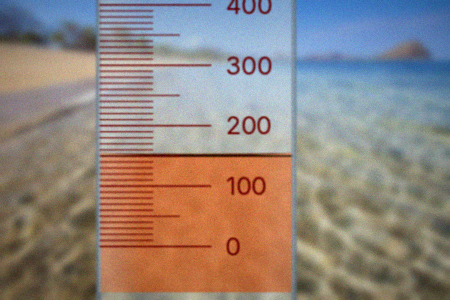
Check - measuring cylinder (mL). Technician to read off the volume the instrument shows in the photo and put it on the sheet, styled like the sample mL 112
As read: mL 150
